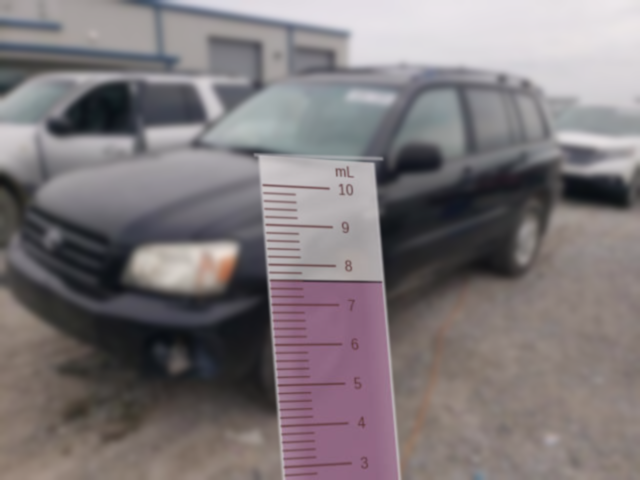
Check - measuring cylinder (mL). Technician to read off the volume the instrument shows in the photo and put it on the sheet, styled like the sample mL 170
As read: mL 7.6
